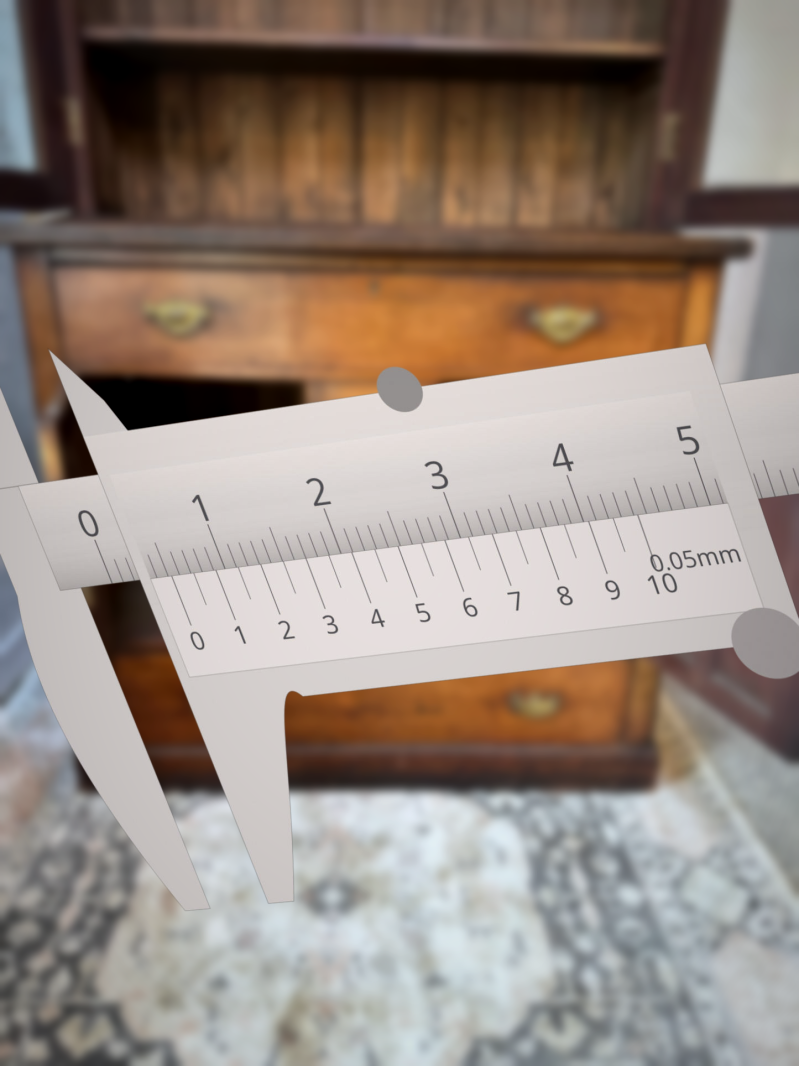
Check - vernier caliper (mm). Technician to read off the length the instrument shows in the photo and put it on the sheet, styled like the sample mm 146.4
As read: mm 5.3
